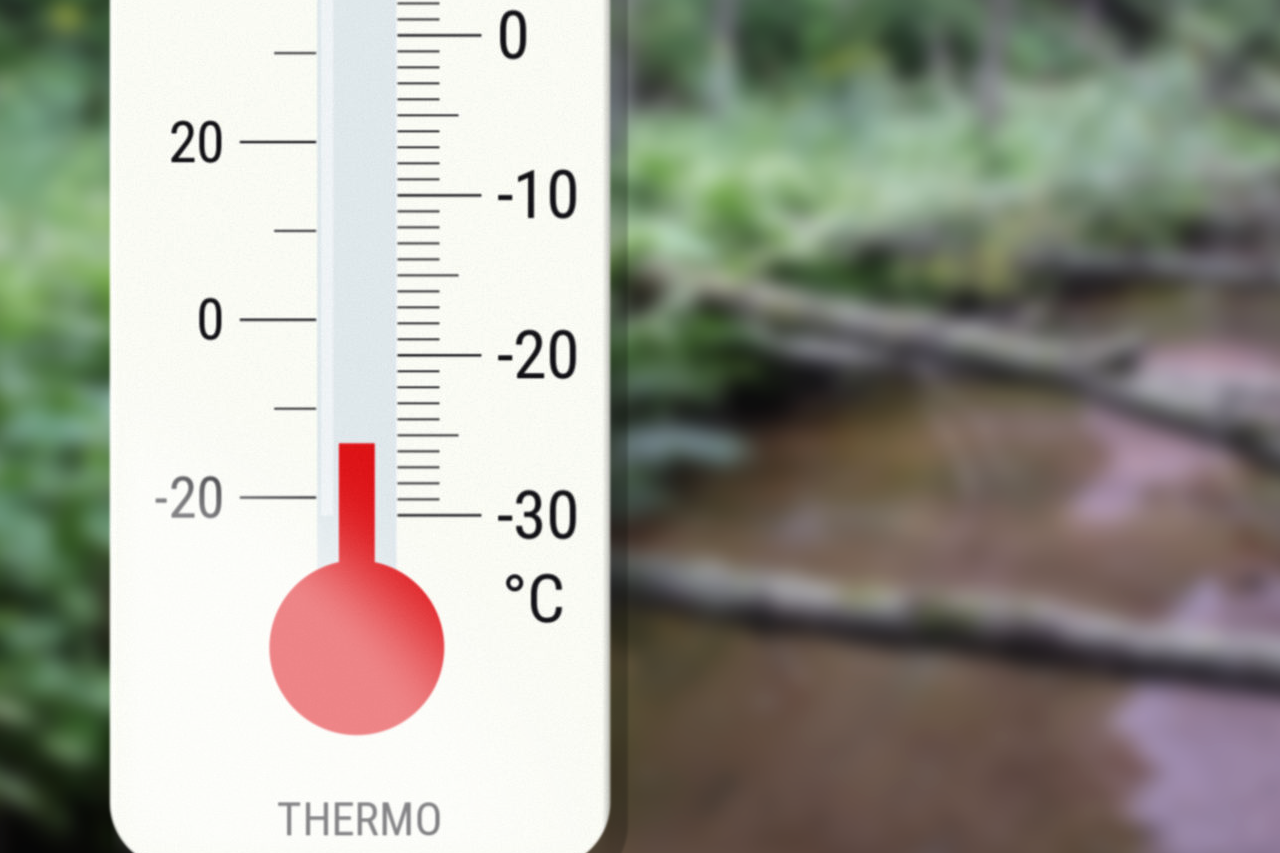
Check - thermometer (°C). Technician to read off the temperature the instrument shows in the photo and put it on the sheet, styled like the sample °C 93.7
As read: °C -25.5
